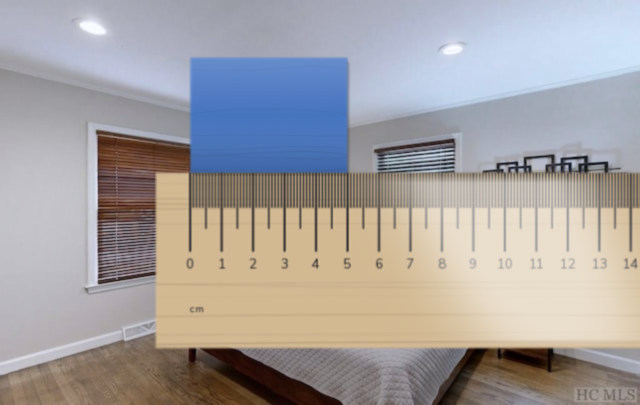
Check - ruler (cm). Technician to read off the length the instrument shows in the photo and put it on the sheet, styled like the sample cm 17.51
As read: cm 5
